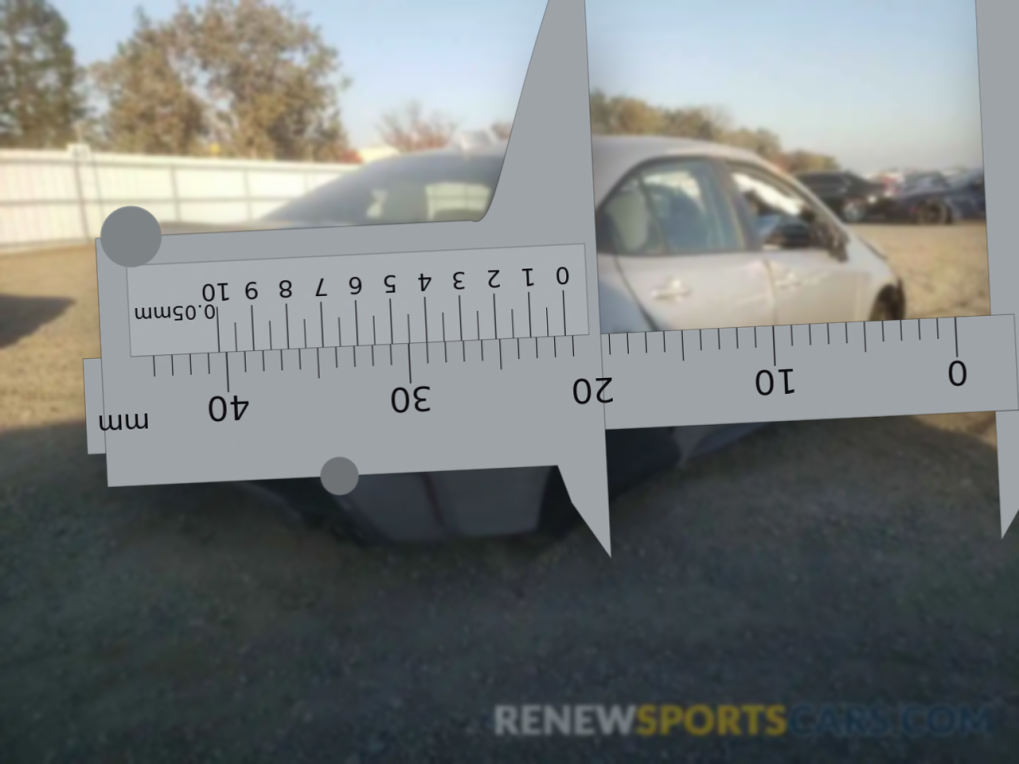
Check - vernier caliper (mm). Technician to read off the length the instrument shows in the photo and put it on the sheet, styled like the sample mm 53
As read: mm 21.4
